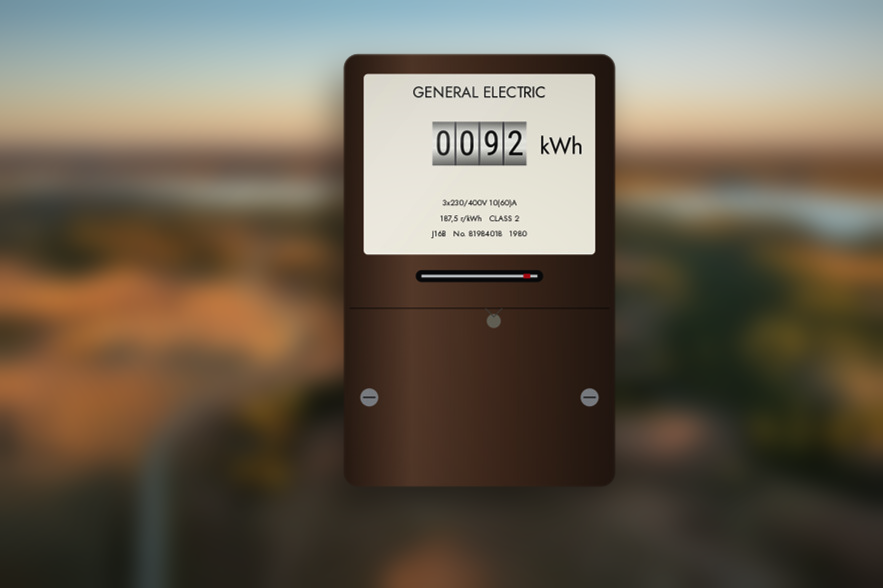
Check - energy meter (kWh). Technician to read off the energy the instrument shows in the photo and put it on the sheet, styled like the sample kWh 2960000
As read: kWh 92
